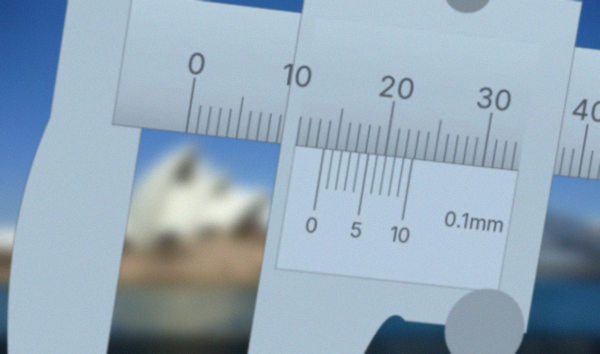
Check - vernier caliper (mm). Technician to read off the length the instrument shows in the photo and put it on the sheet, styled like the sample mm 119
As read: mm 13.8
